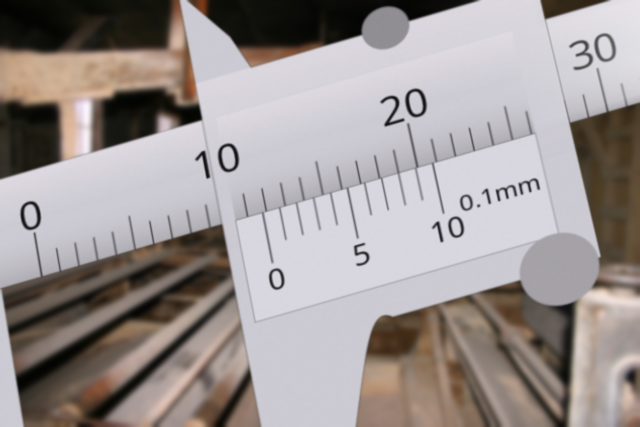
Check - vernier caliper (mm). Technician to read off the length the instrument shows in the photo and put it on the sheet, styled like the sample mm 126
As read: mm 11.8
